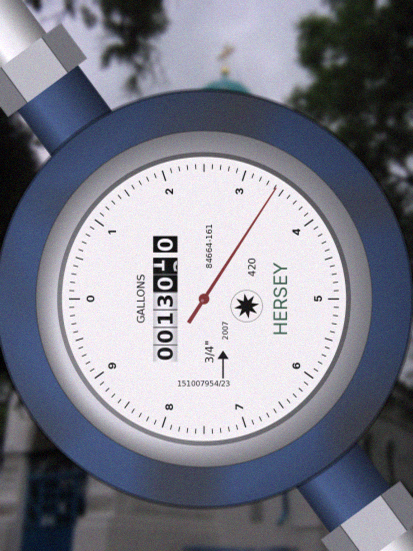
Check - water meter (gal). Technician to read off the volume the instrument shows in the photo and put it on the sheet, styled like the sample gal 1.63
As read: gal 13013.4
